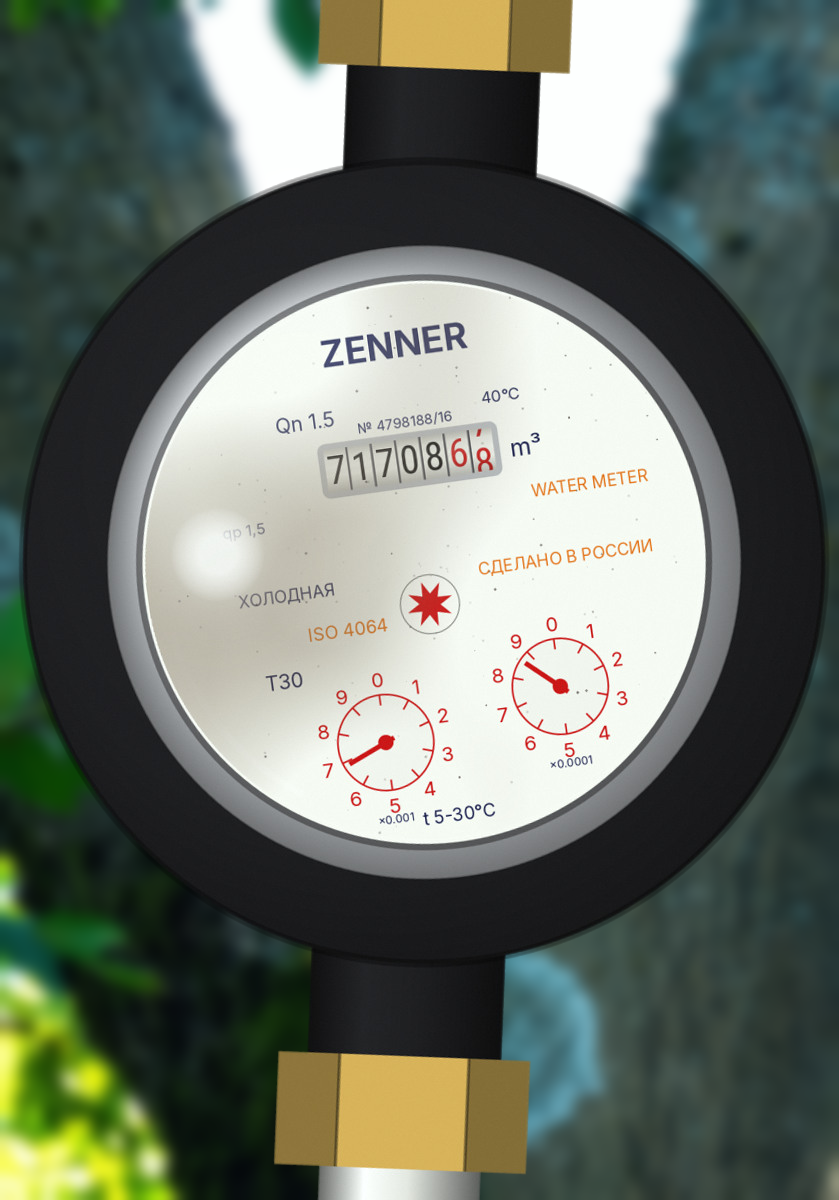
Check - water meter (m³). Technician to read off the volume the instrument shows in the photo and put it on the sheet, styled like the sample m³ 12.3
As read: m³ 71708.6768
